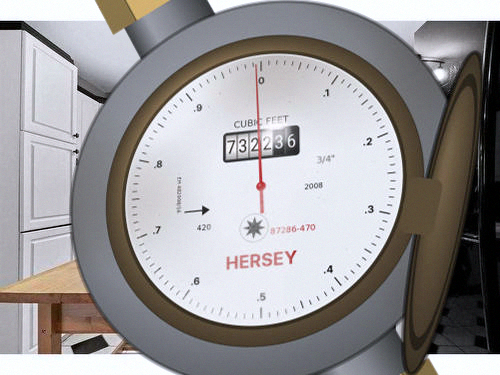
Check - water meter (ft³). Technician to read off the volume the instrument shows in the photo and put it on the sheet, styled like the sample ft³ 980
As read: ft³ 732235.99
